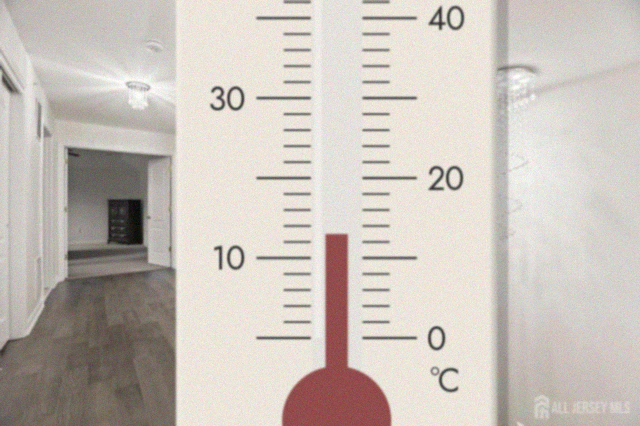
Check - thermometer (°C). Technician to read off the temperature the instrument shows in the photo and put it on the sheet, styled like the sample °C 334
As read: °C 13
